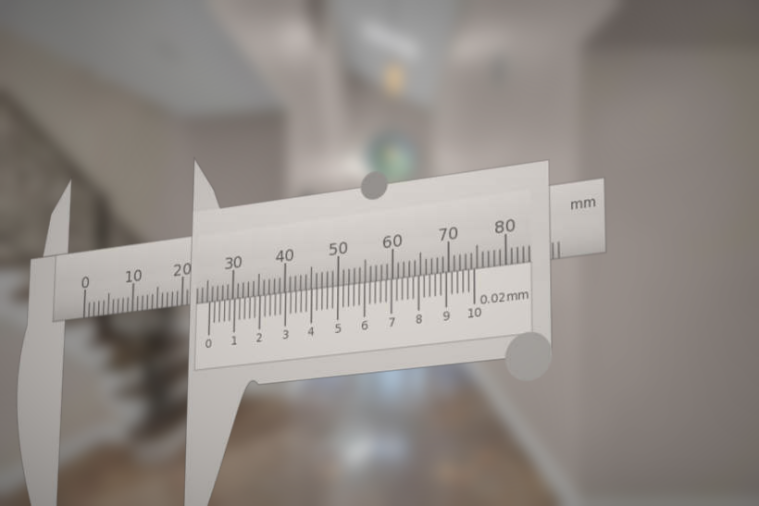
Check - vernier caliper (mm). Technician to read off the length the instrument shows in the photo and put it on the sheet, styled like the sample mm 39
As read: mm 25.5
